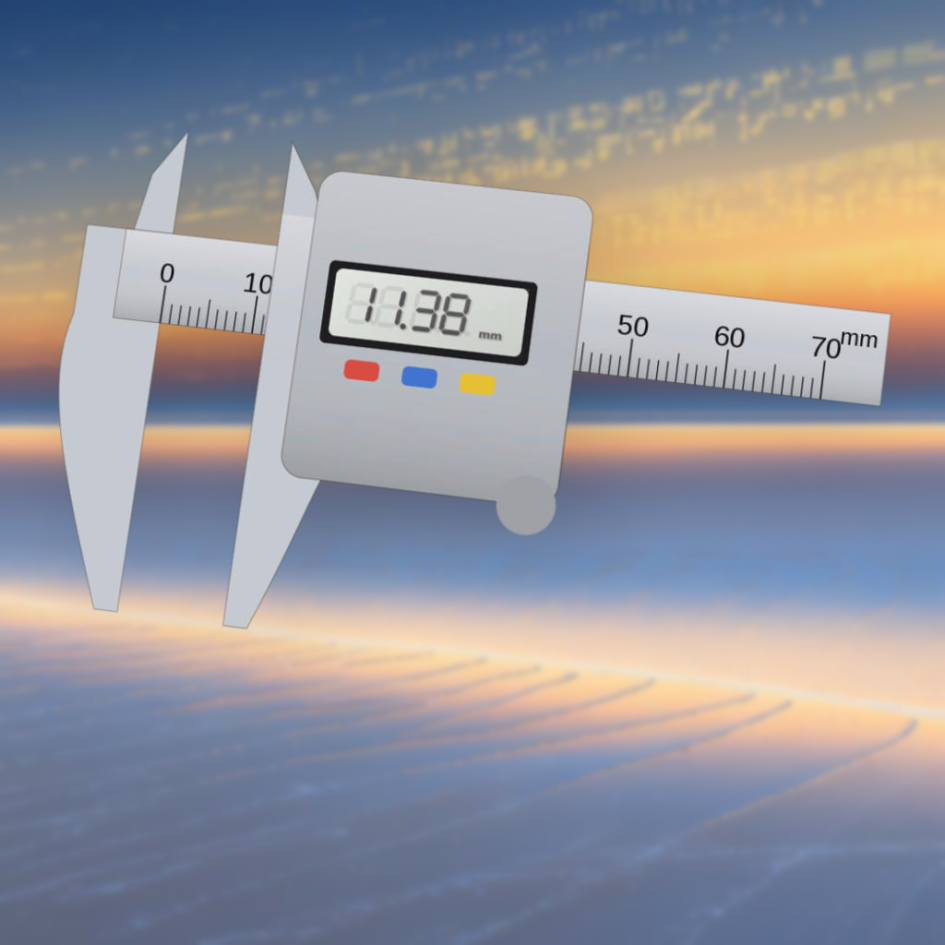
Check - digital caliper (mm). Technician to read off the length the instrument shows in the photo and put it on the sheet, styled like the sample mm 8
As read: mm 11.38
